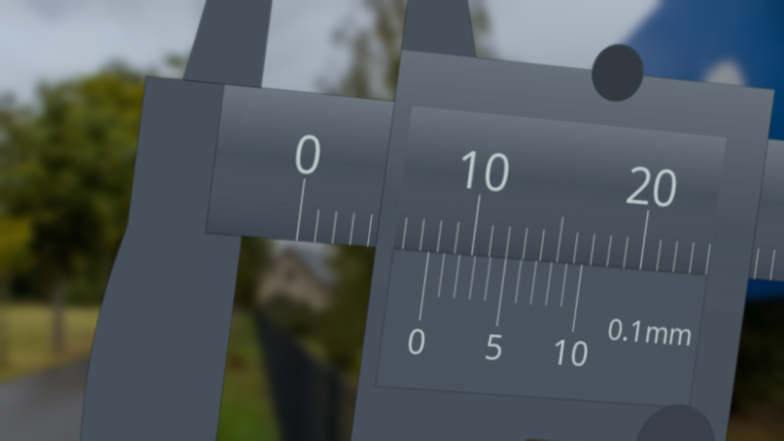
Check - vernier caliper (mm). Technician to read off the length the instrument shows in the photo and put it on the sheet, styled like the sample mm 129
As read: mm 7.5
